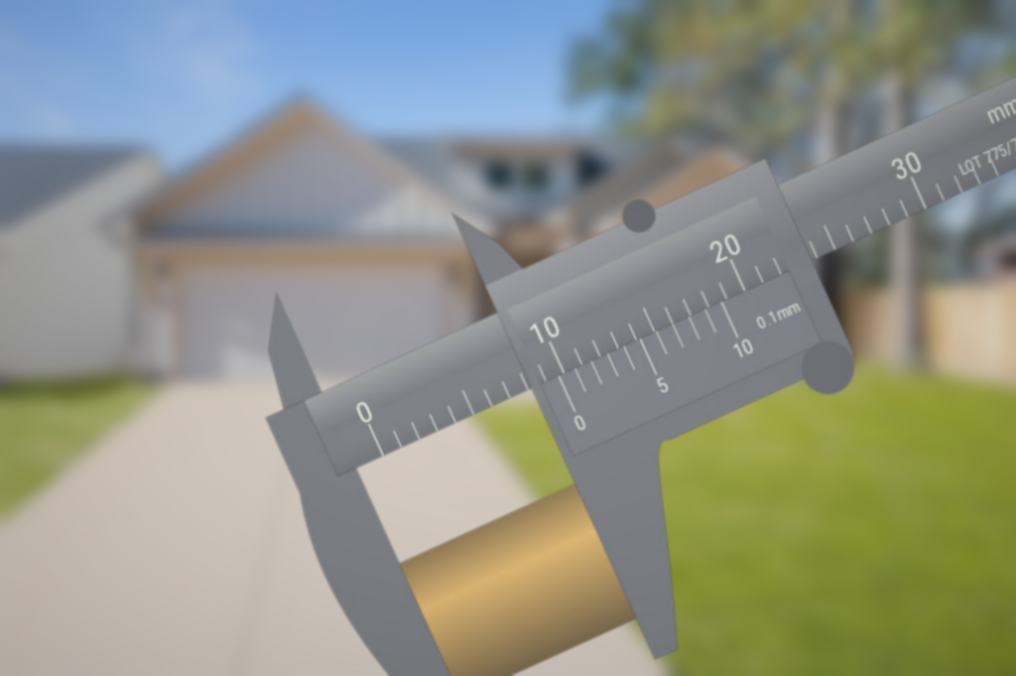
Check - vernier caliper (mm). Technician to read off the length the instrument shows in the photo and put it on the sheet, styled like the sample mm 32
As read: mm 9.7
